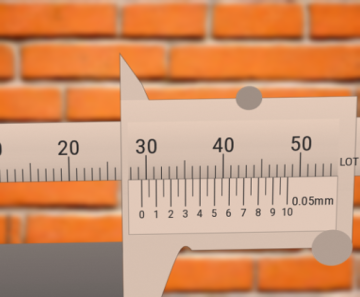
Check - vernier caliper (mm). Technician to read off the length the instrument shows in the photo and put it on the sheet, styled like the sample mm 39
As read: mm 29.4
